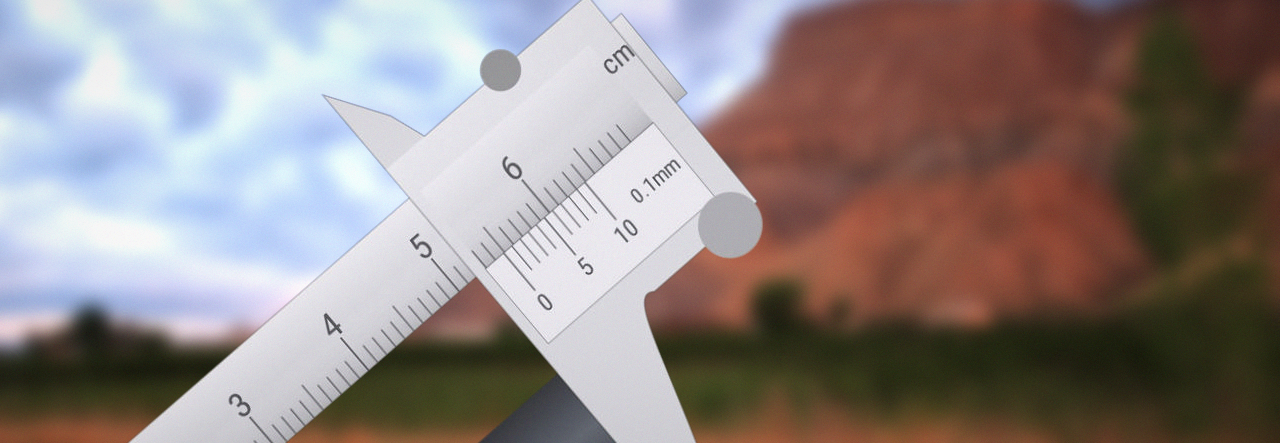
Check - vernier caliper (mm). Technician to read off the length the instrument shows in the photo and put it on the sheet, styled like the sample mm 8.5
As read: mm 54.9
